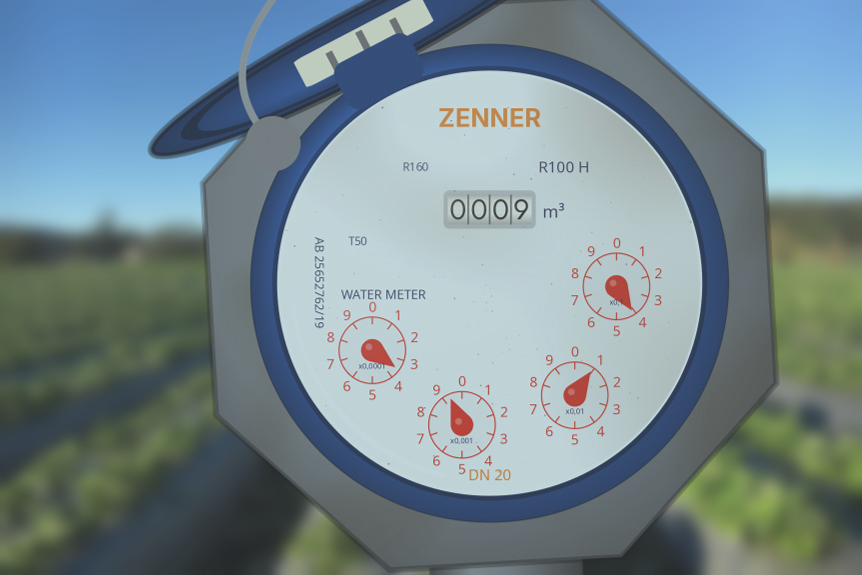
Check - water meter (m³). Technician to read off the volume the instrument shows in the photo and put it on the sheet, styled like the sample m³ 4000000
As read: m³ 9.4093
